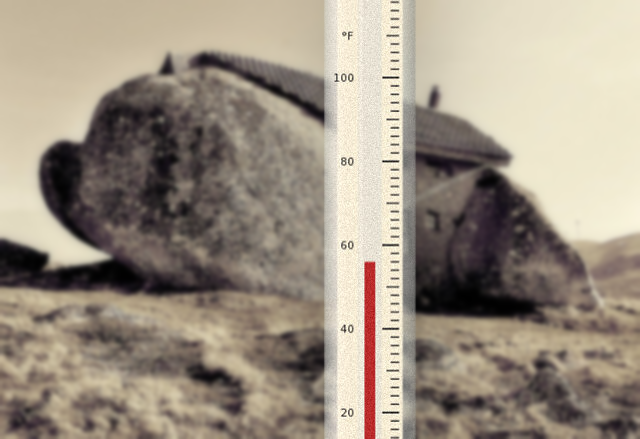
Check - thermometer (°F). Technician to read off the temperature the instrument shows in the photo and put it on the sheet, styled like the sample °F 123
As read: °F 56
